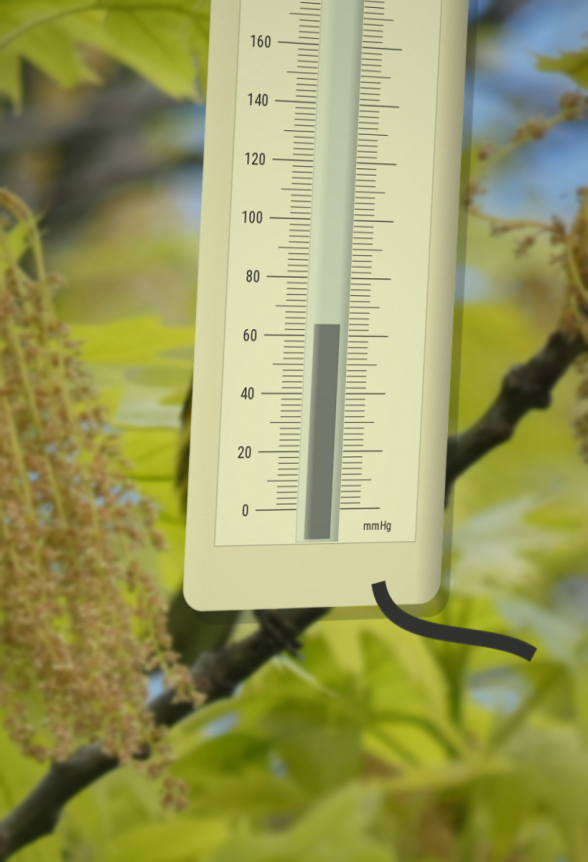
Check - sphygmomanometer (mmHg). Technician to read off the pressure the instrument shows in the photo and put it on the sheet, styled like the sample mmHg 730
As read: mmHg 64
